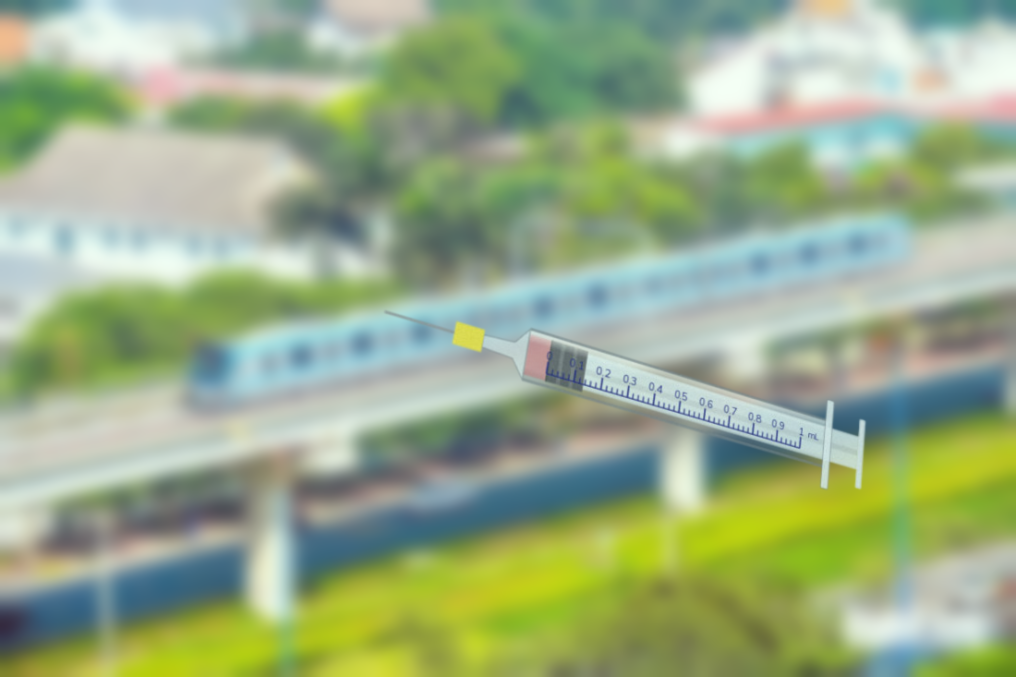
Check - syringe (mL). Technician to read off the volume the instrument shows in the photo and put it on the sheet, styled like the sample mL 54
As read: mL 0
